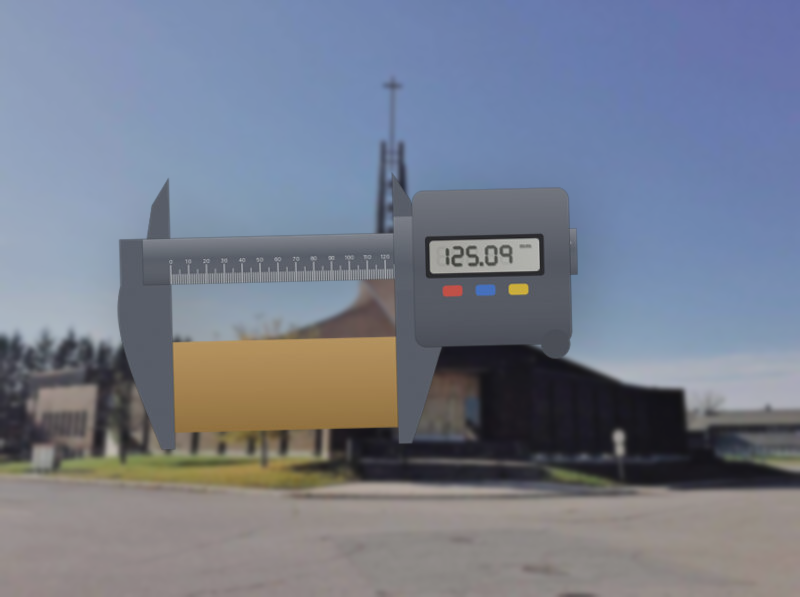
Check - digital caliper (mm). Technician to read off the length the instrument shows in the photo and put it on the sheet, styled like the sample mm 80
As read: mm 125.09
